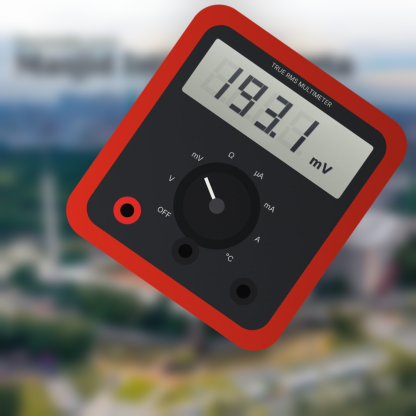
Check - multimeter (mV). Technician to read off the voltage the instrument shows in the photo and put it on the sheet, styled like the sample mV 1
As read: mV 193.1
